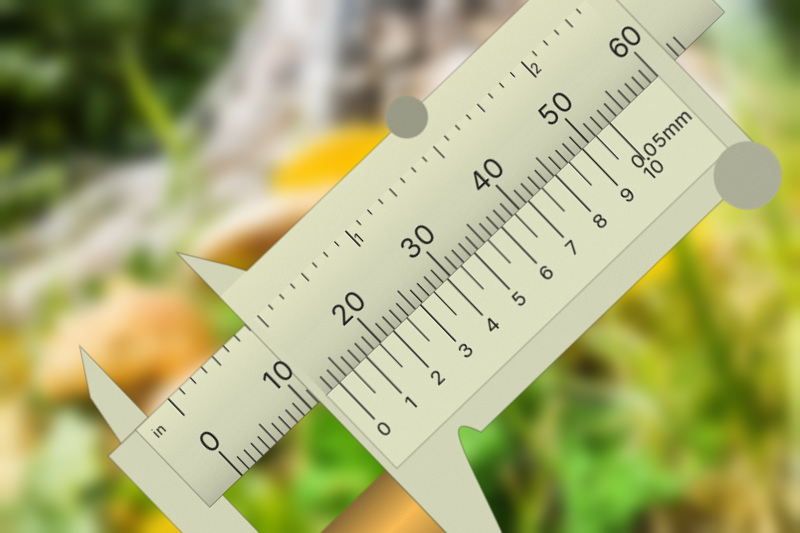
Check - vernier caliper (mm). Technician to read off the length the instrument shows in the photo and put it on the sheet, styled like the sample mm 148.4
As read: mm 14.0
